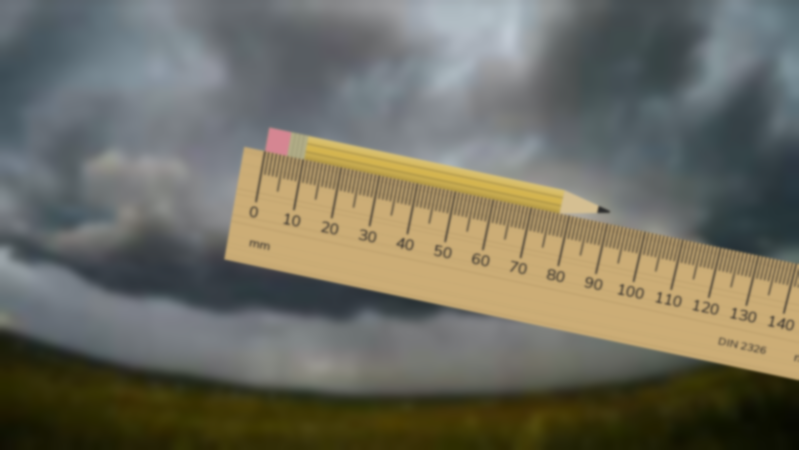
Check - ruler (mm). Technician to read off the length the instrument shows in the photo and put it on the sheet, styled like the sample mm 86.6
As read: mm 90
